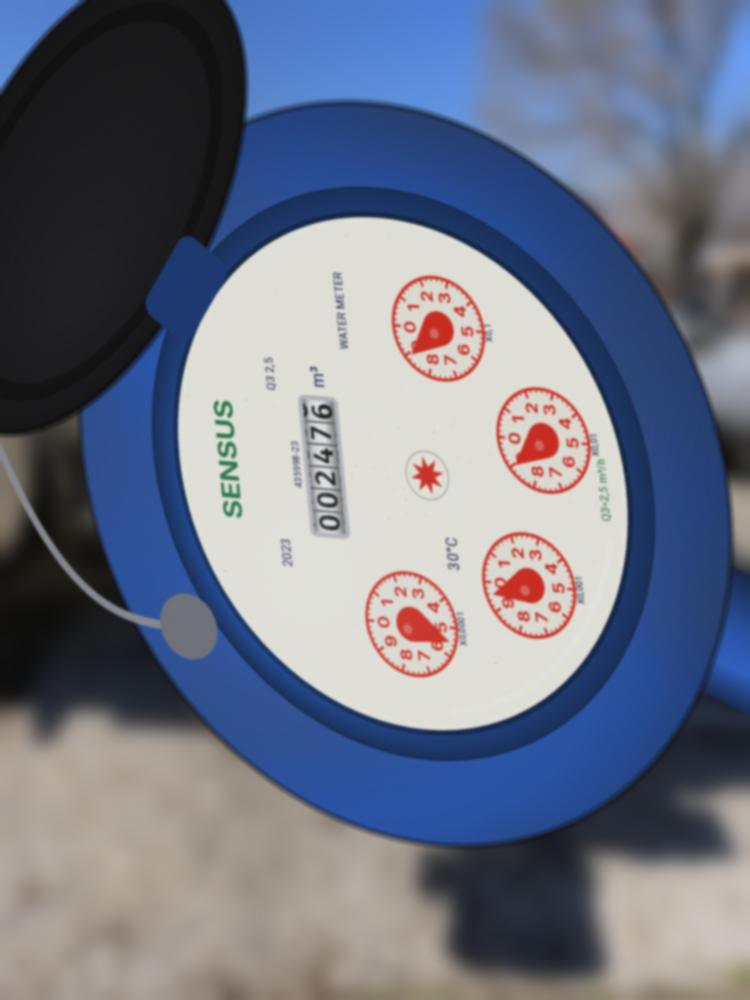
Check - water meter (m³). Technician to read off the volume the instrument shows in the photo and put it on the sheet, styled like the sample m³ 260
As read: m³ 2475.8895
